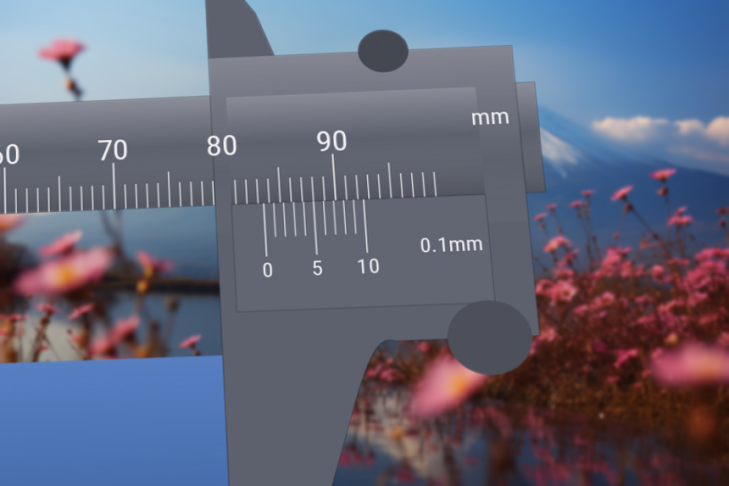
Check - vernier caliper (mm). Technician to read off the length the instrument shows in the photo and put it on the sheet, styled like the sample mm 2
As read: mm 83.5
